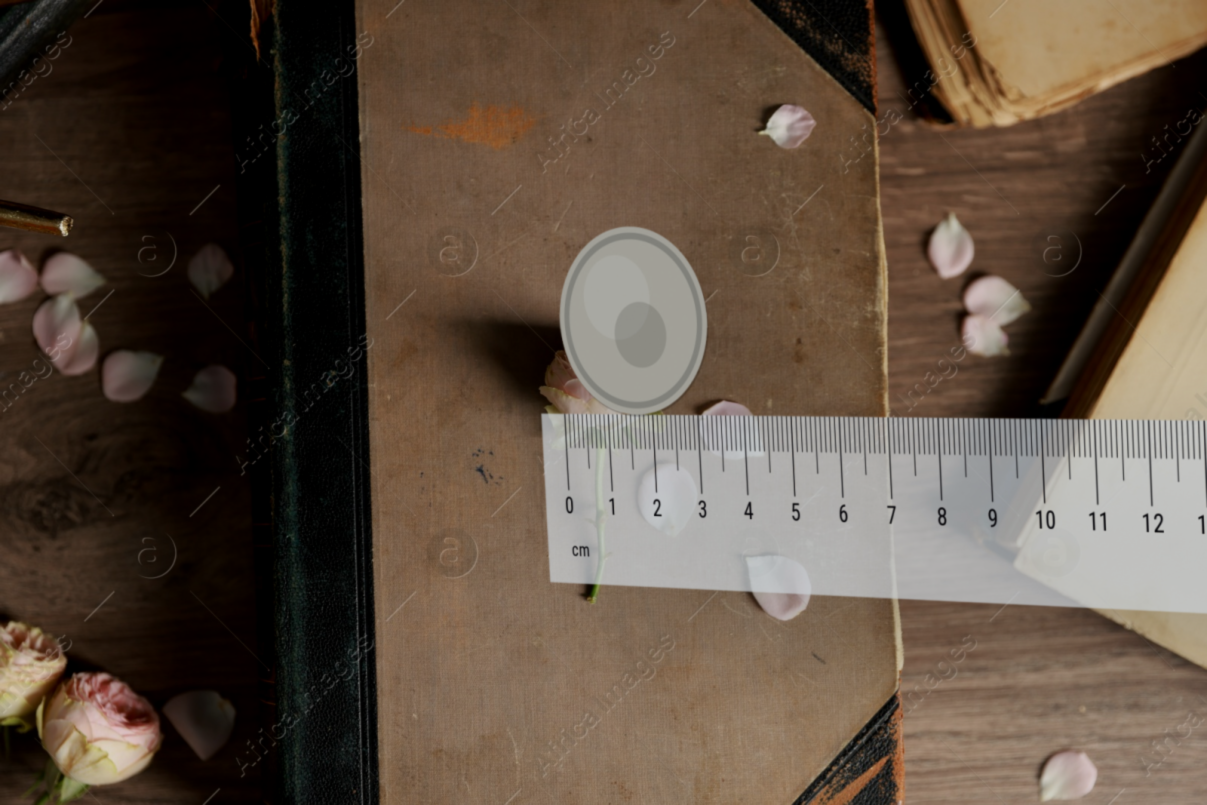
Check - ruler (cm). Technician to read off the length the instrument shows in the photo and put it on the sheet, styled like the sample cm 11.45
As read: cm 3.3
